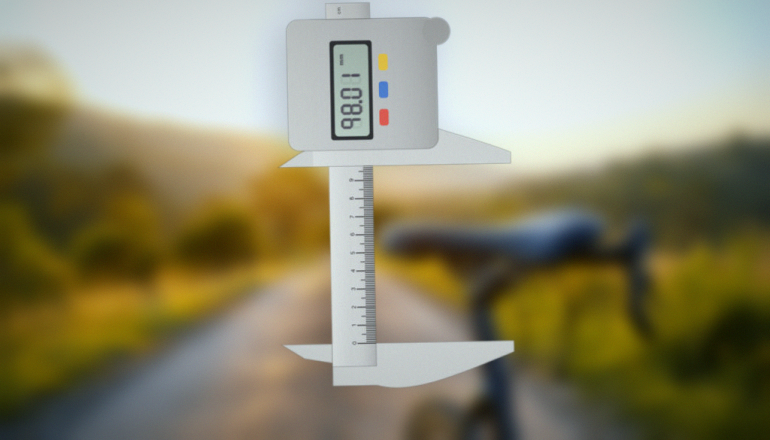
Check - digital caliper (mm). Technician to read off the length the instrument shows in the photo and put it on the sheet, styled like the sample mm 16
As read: mm 98.01
